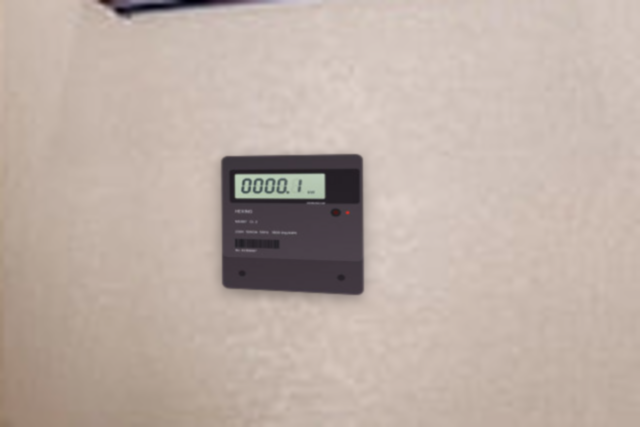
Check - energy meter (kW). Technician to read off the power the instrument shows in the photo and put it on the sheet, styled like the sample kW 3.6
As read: kW 0.1
